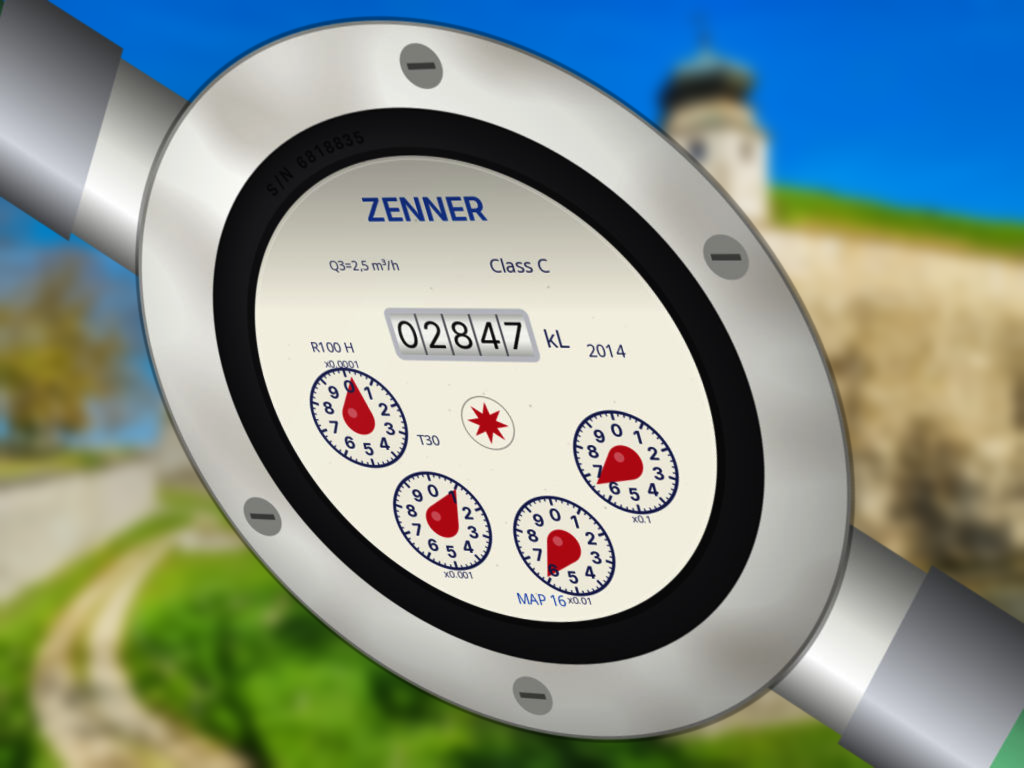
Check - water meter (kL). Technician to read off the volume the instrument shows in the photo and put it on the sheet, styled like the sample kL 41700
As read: kL 2847.6610
